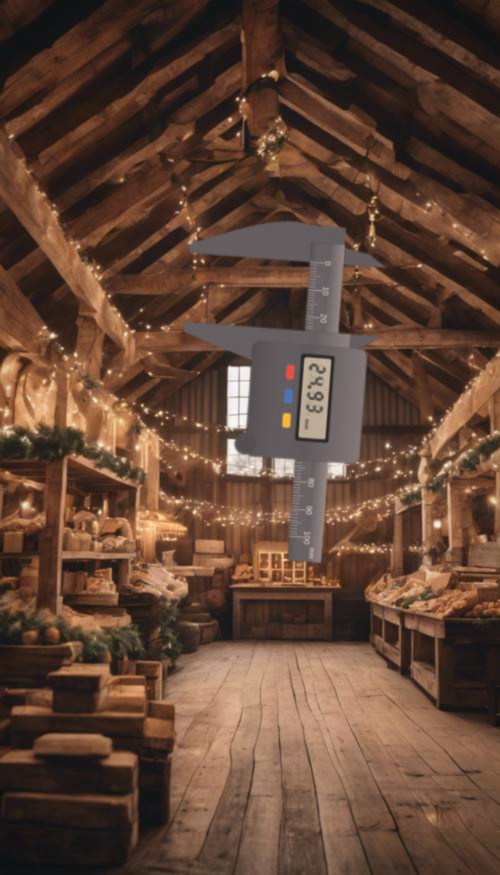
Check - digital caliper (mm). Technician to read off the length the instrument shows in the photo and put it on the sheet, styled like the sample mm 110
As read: mm 24.93
